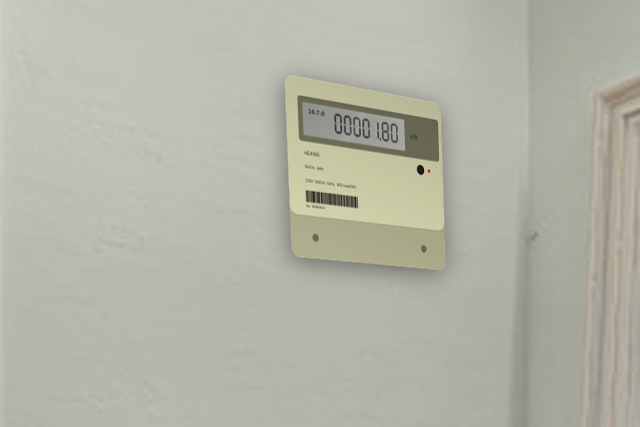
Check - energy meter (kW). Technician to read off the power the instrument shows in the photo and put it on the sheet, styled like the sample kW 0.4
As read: kW 1.80
